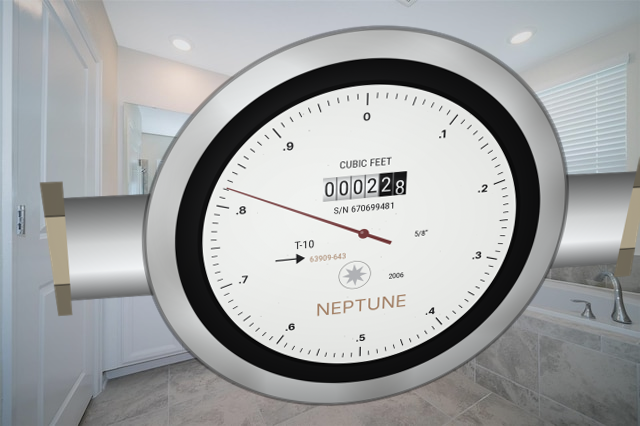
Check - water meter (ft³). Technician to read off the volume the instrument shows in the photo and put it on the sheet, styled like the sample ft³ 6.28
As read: ft³ 227.82
